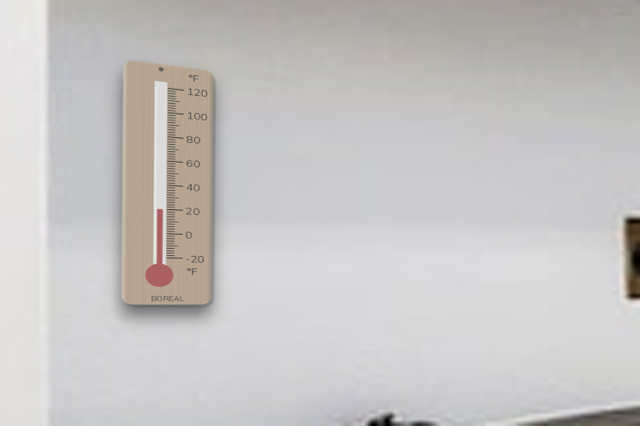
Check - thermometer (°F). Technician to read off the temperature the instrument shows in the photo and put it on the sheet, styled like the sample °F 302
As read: °F 20
